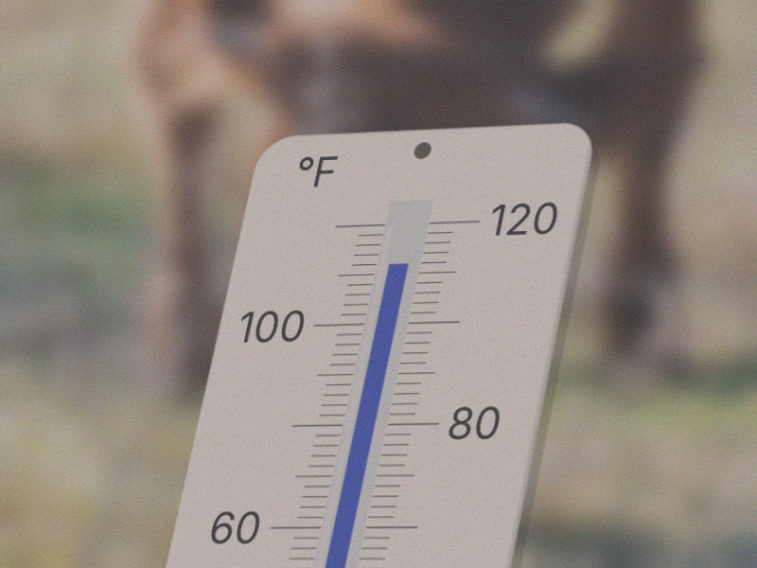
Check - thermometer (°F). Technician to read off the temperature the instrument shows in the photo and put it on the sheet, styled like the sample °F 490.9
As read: °F 112
